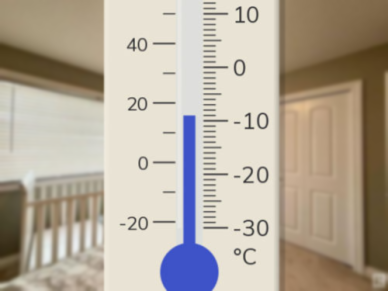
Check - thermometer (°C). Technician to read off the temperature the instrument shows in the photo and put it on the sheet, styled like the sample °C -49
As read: °C -9
